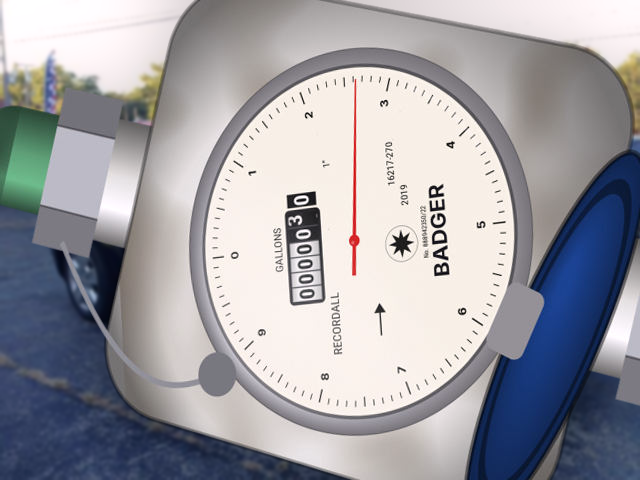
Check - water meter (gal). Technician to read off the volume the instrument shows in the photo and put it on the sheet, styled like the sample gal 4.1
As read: gal 32.6
